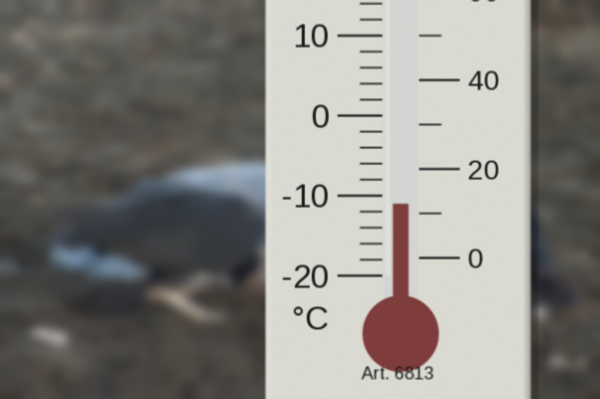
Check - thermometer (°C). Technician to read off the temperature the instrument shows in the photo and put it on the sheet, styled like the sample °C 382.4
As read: °C -11
